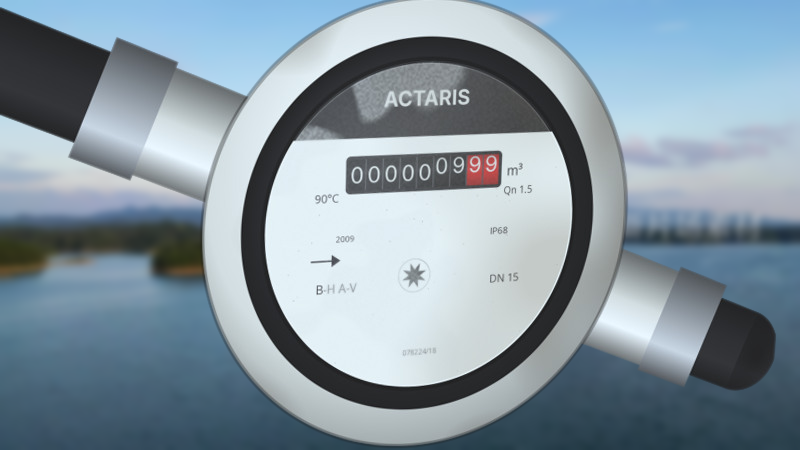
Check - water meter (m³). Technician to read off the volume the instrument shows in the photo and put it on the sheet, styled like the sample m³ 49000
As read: m³ 9.99
